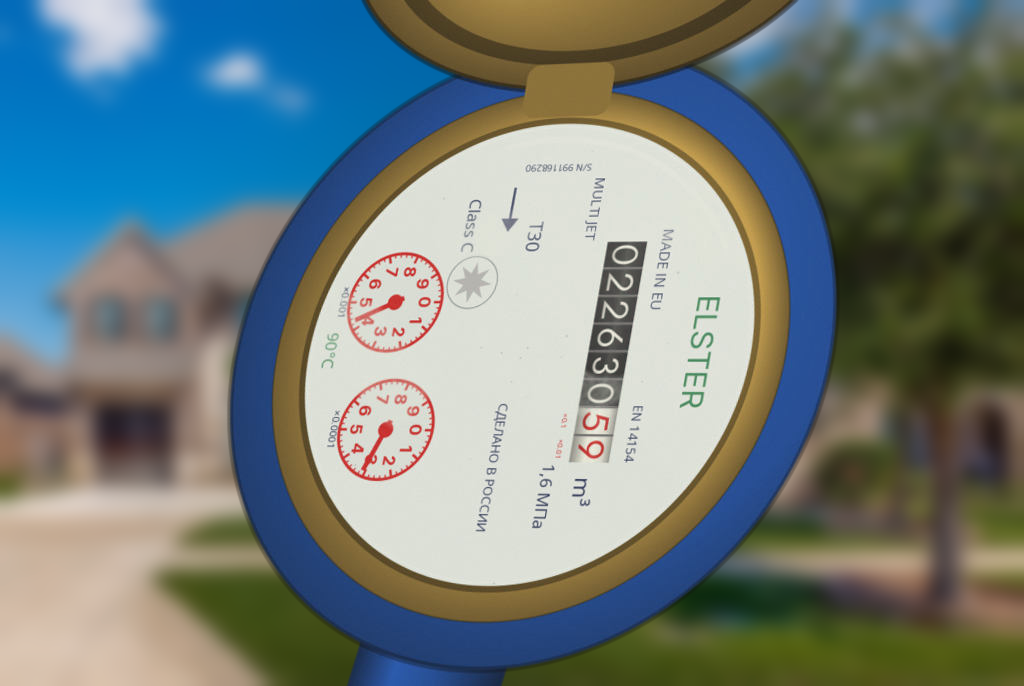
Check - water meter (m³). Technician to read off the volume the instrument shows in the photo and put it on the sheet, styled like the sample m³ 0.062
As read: m³ 22630.5943
